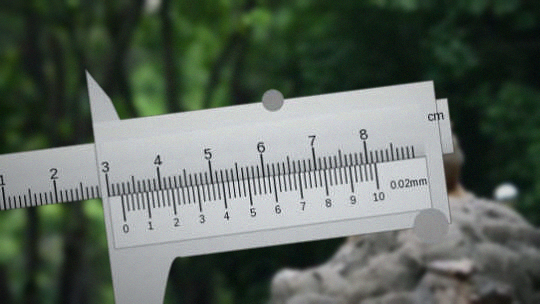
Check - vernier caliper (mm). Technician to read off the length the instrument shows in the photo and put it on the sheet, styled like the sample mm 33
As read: mm 32.5
